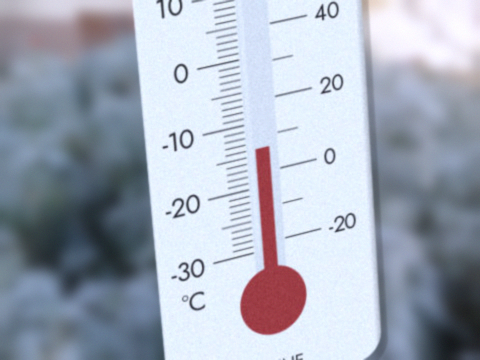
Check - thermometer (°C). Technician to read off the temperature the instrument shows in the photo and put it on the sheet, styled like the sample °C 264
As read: °C -14
